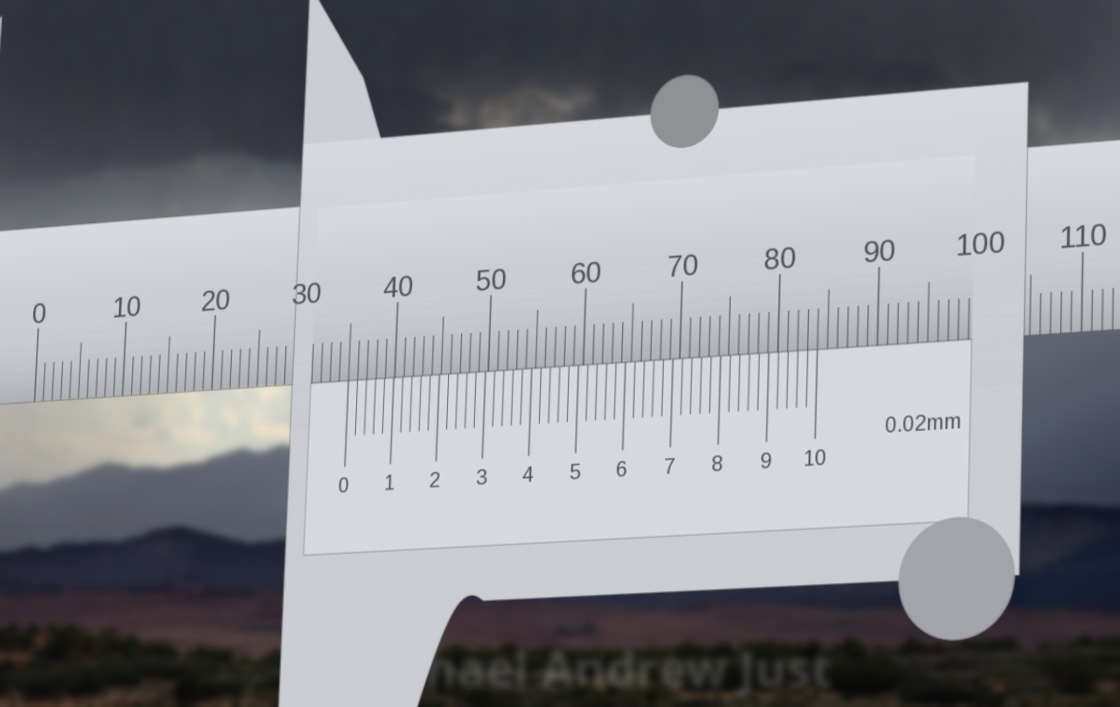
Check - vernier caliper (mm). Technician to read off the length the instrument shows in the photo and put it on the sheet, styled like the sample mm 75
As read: mm 35.0
